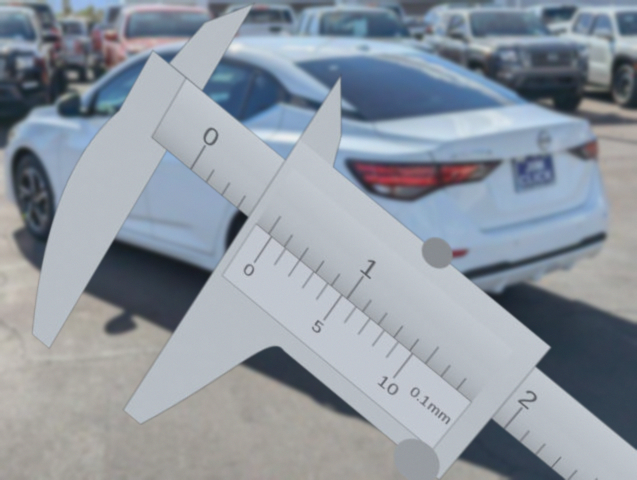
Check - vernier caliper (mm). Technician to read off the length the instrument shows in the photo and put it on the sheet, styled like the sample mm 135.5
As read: mm 5.2
